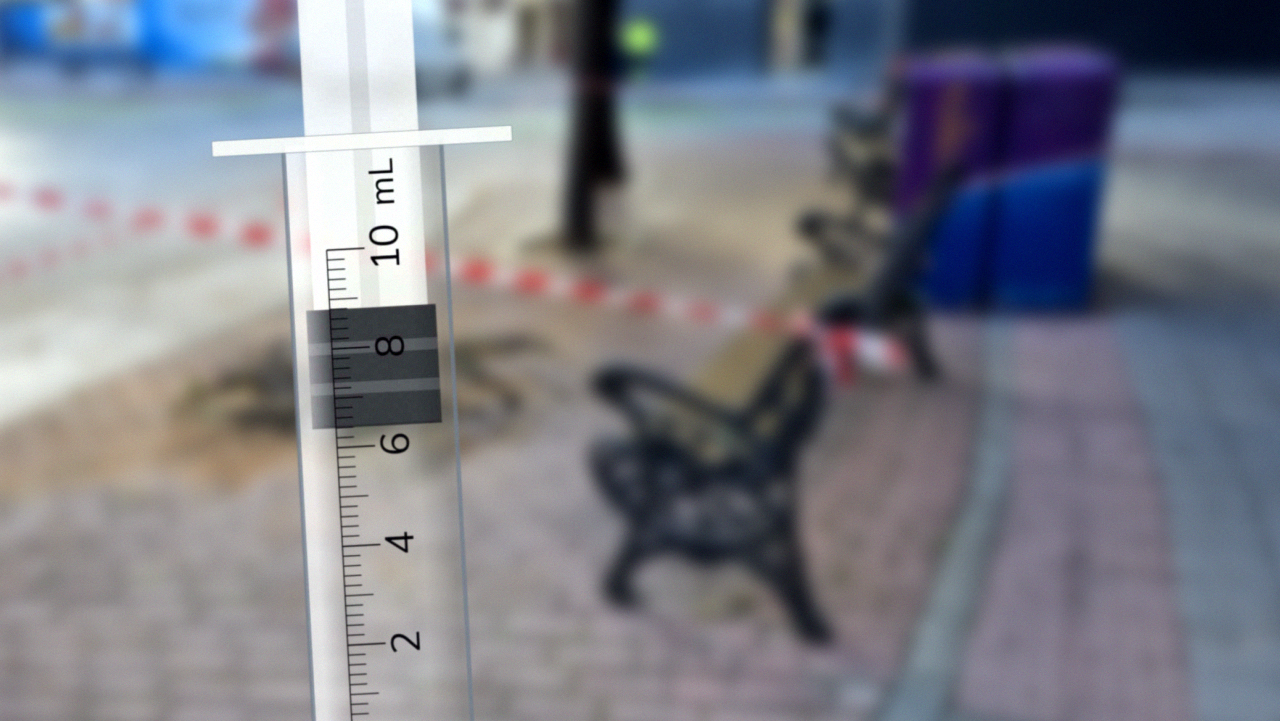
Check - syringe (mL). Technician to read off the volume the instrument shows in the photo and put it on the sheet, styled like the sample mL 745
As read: mL 6.4
